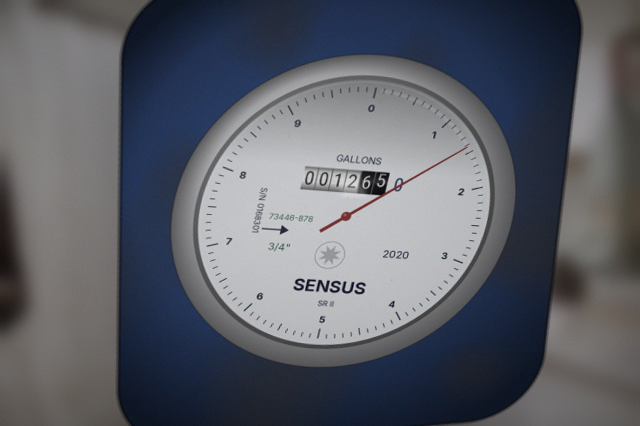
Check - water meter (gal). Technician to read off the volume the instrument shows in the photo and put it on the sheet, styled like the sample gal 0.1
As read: gal 12651.4
